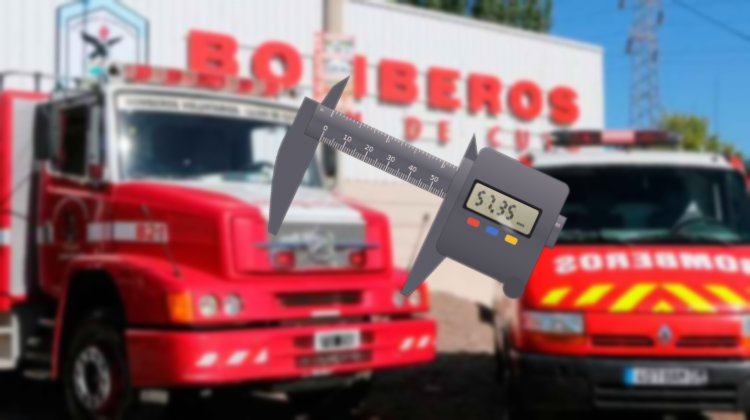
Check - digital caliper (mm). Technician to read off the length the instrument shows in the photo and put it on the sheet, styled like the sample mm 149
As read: mm 57.35
